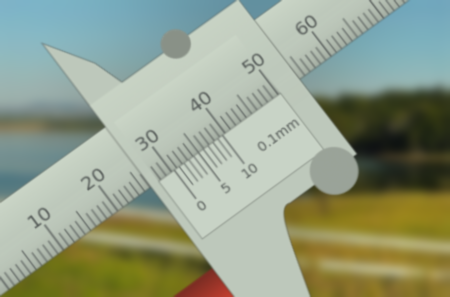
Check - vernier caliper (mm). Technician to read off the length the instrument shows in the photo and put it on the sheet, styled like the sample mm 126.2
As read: mm 30.5
